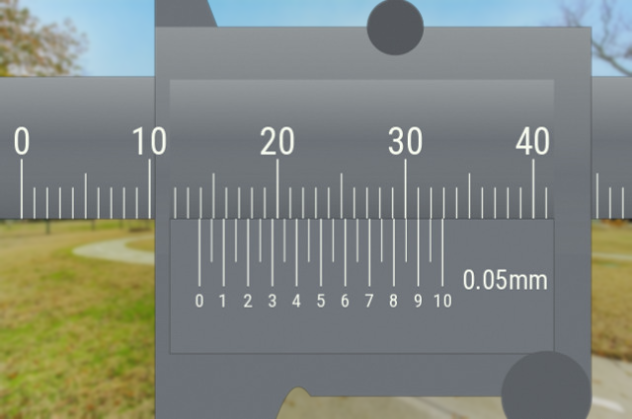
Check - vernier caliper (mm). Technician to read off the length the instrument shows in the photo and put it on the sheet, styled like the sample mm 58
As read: mm 13.9
